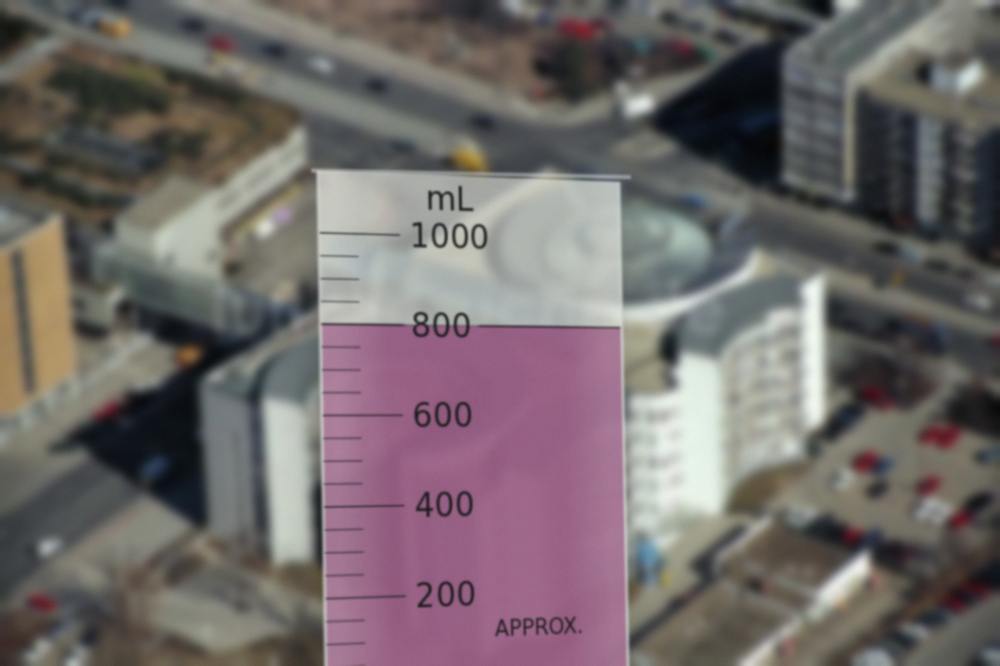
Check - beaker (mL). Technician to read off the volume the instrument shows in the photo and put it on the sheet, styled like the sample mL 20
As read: mL 800
